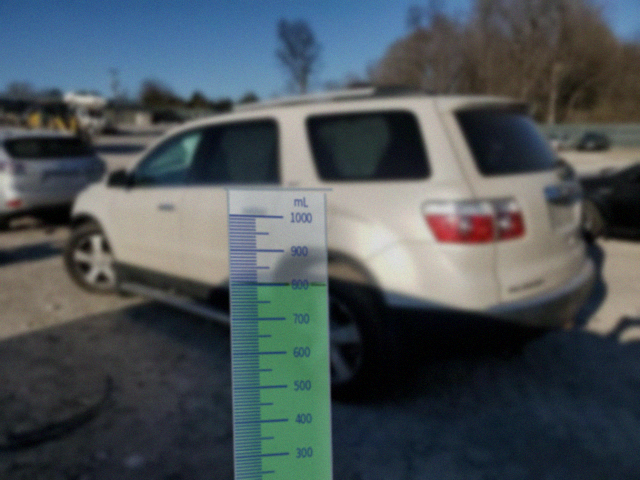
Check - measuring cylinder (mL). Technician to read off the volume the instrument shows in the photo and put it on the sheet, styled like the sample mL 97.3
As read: mL 800
